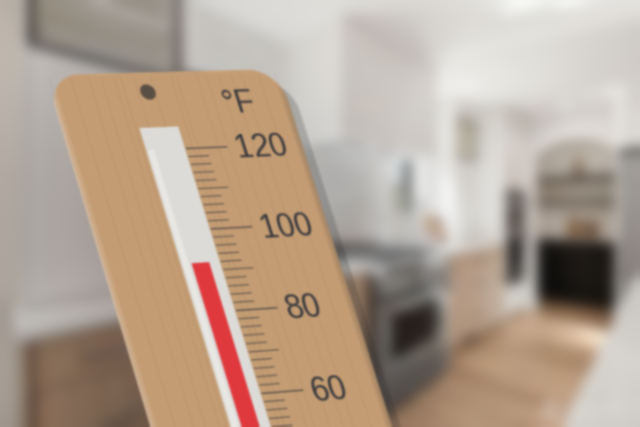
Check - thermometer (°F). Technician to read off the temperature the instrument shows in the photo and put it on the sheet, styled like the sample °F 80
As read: °F 92
